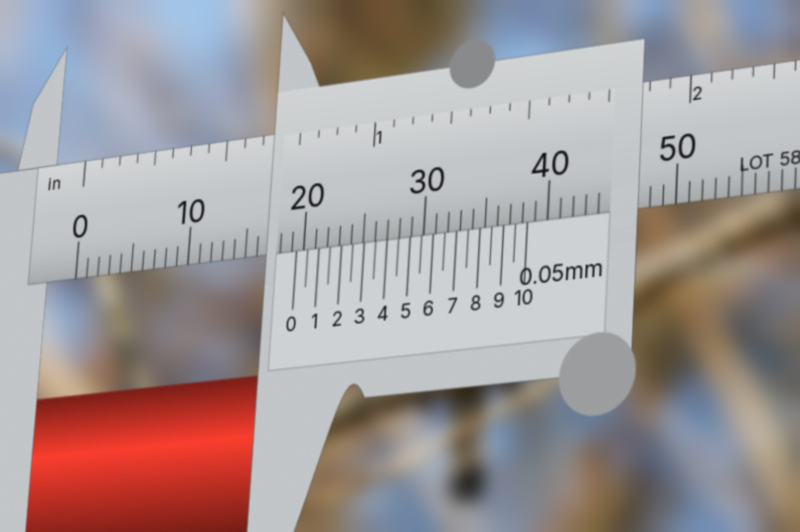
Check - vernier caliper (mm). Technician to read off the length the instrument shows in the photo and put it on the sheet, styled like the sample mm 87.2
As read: mm 19.4
